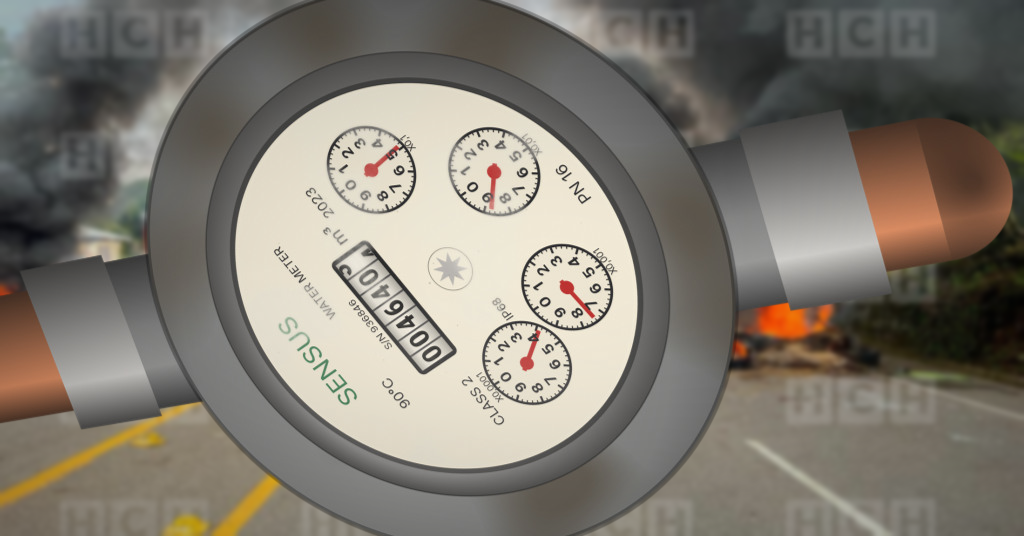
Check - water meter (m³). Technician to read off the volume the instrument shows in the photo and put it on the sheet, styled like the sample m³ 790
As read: m³ 46403.4874
